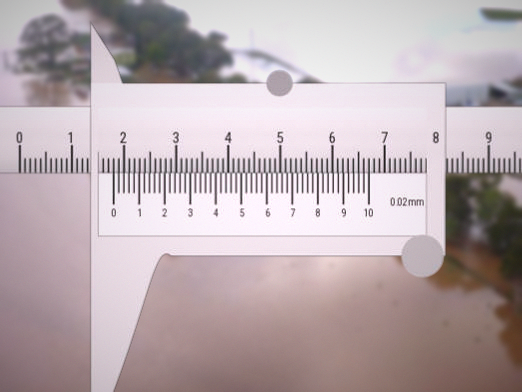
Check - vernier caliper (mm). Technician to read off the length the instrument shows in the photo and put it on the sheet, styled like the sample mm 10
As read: mm 18.0
